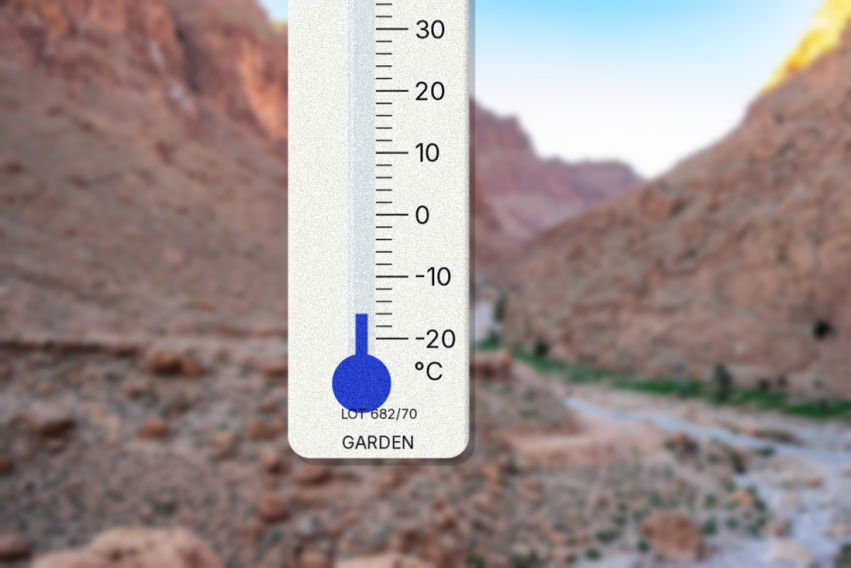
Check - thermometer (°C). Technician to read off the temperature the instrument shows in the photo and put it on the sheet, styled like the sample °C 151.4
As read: °C -16
